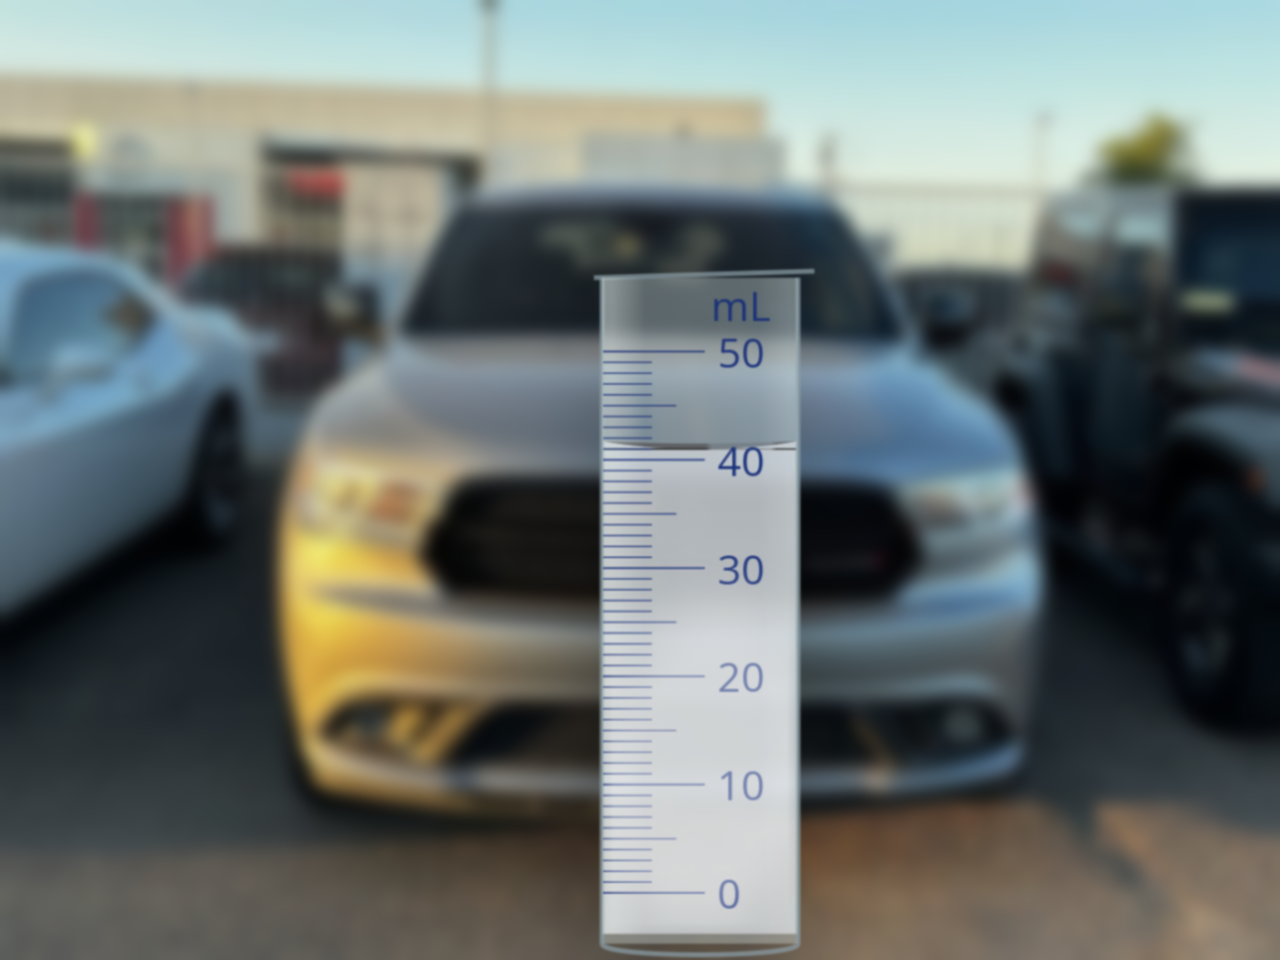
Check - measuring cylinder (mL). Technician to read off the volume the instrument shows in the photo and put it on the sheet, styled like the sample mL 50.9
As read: mL 41
